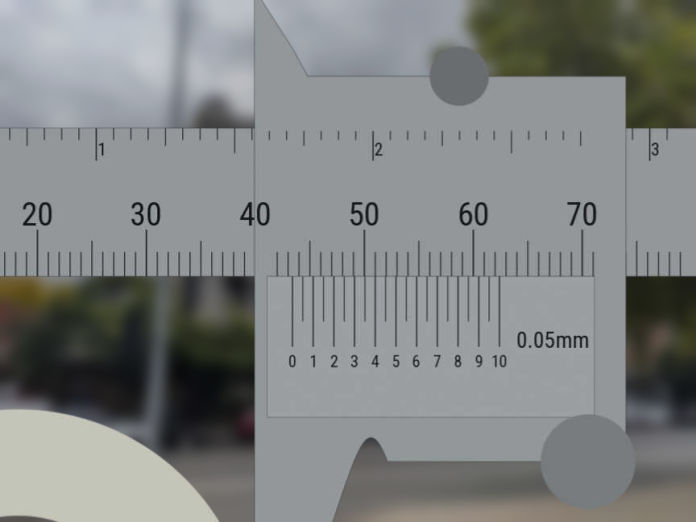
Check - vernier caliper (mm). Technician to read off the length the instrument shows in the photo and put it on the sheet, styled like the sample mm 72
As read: mm 43.4
